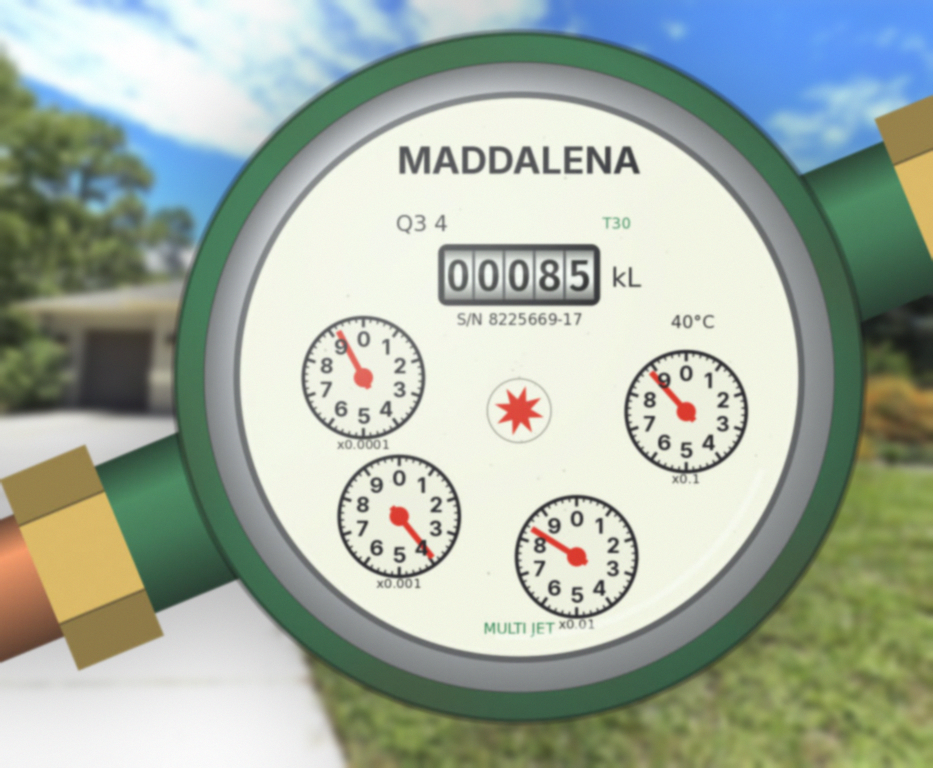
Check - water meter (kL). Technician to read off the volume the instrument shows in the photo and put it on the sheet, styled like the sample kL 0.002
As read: kL 85.8839
